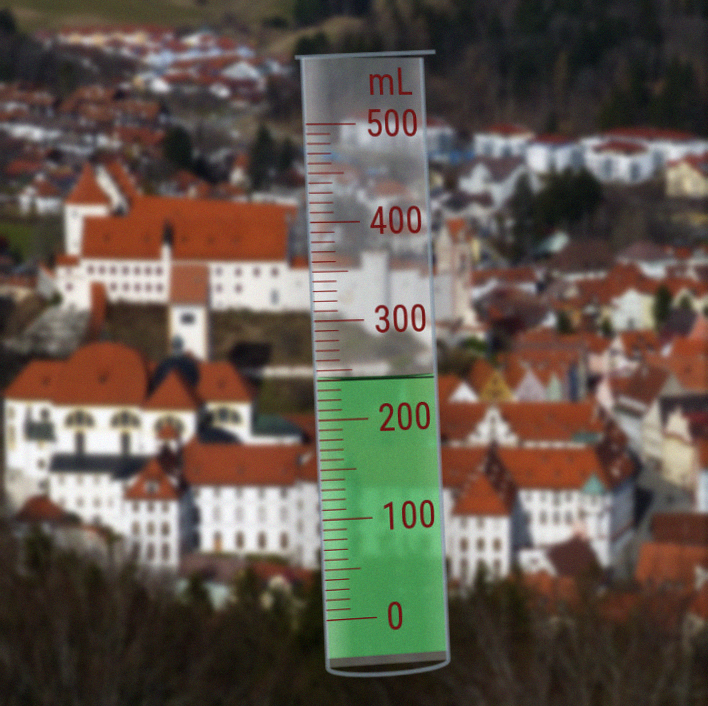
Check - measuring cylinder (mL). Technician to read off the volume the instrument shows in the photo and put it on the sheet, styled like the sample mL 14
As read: mL 240
